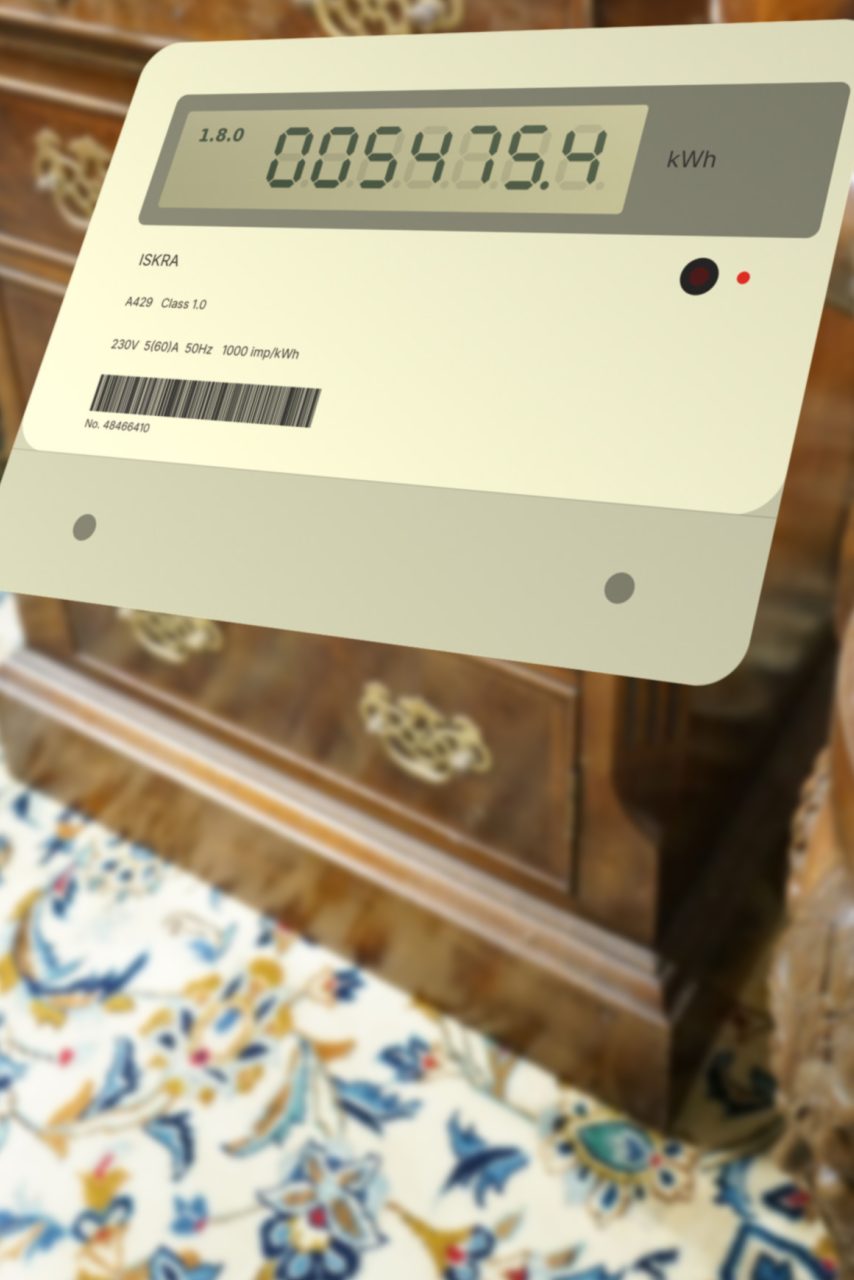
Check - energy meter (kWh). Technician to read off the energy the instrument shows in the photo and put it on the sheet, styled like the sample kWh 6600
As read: kWh 5475.4
